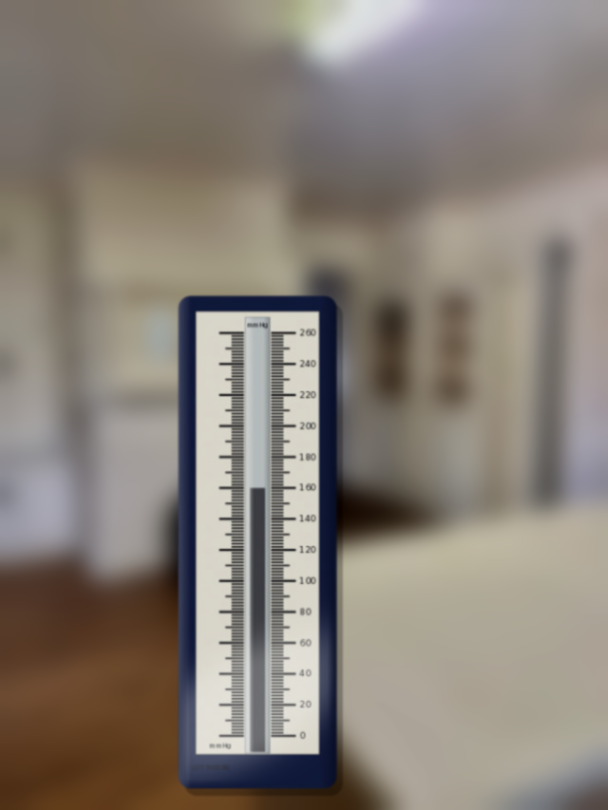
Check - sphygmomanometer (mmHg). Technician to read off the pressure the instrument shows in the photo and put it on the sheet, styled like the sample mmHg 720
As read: mmHg 160
